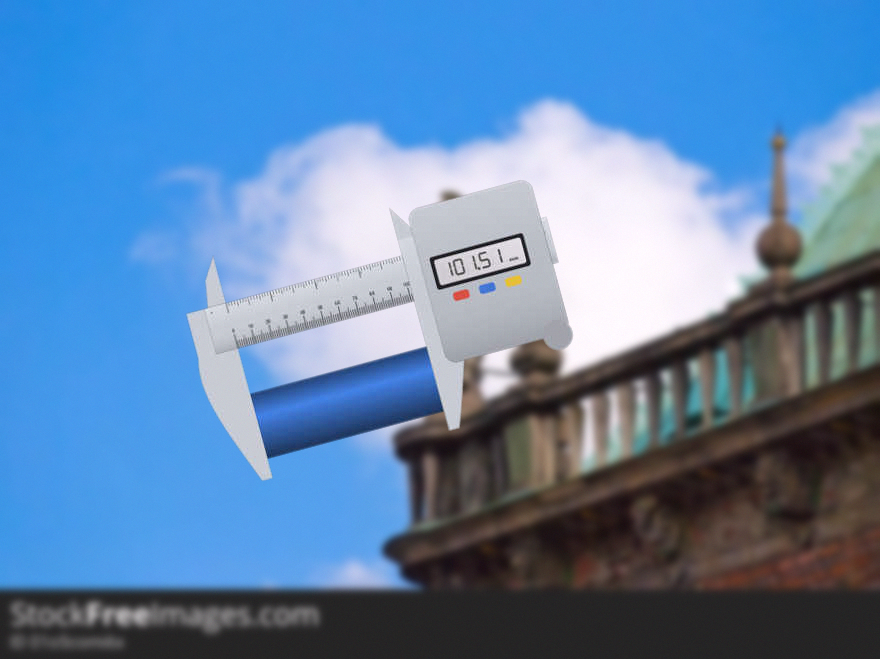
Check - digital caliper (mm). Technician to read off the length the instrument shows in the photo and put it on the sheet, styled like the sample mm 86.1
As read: mm 101.51
